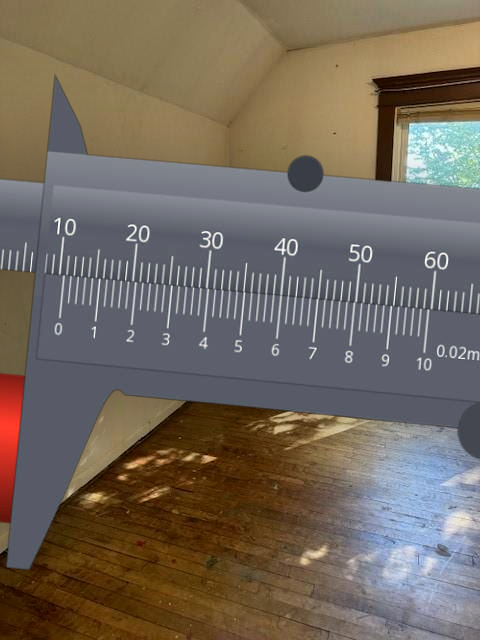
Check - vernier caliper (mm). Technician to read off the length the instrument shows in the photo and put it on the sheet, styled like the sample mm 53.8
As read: mm 10.6
